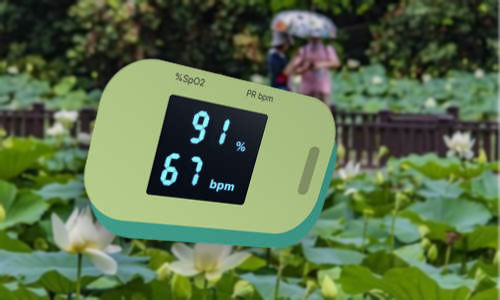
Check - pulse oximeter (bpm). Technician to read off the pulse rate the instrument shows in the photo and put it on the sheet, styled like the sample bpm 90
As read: bpm 67
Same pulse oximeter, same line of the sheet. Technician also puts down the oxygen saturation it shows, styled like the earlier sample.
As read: % 91
